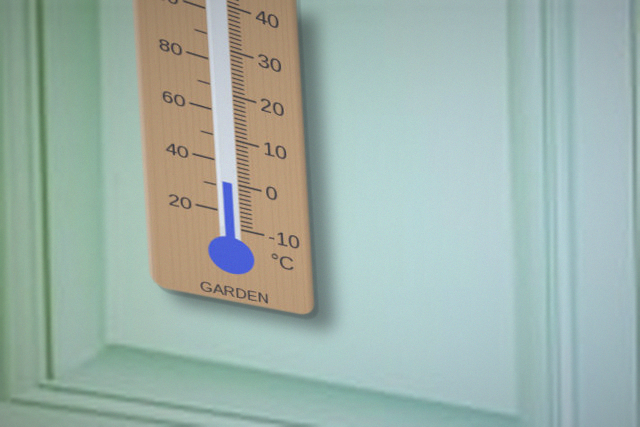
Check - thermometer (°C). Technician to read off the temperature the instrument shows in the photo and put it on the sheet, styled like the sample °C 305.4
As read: °C 0
